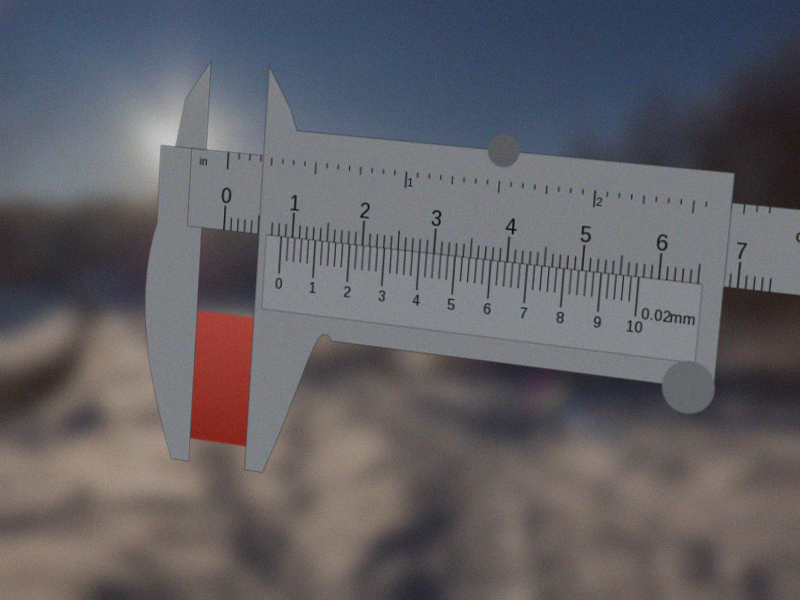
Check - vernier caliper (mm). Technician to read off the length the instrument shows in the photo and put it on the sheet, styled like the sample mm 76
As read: mm 8.4
